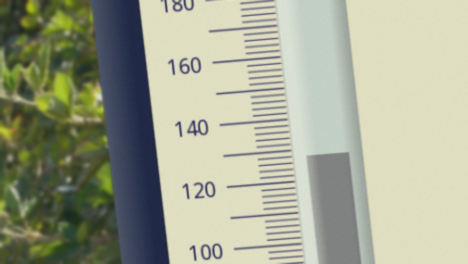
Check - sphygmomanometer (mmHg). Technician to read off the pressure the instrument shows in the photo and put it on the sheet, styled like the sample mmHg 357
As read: mmHg 128
